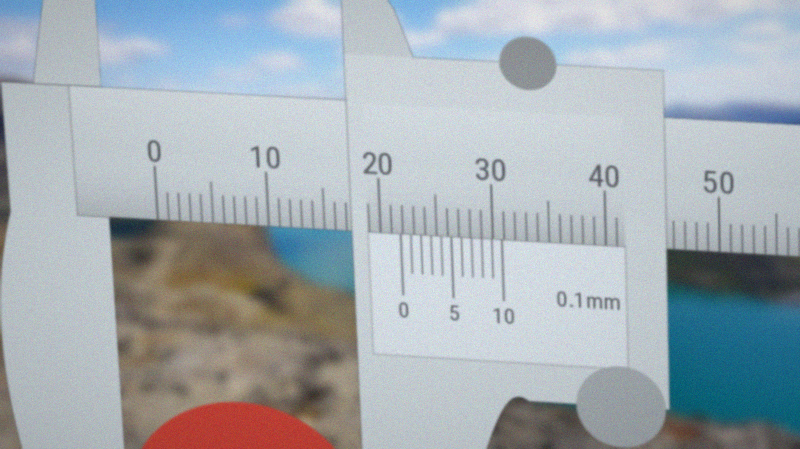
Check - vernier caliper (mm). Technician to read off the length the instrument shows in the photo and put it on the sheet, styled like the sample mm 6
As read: mm 21.8
